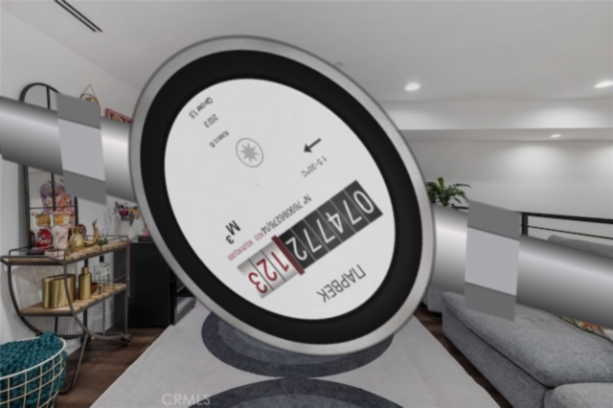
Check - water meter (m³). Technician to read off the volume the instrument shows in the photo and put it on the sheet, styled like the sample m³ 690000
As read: m³ 74772.123
